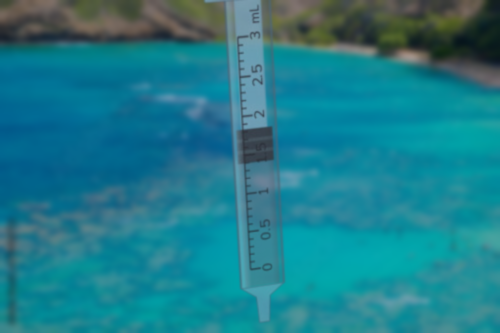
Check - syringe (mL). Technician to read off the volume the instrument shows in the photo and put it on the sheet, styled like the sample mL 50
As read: mL 1.4
